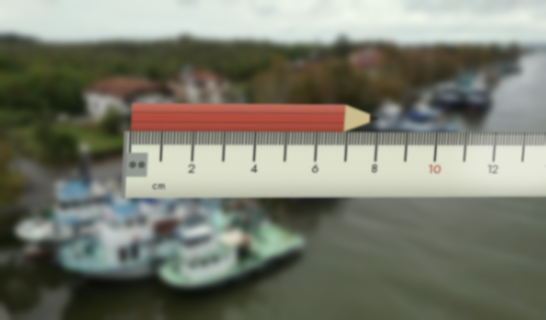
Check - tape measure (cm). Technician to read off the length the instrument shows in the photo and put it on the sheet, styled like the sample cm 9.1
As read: cm 8
